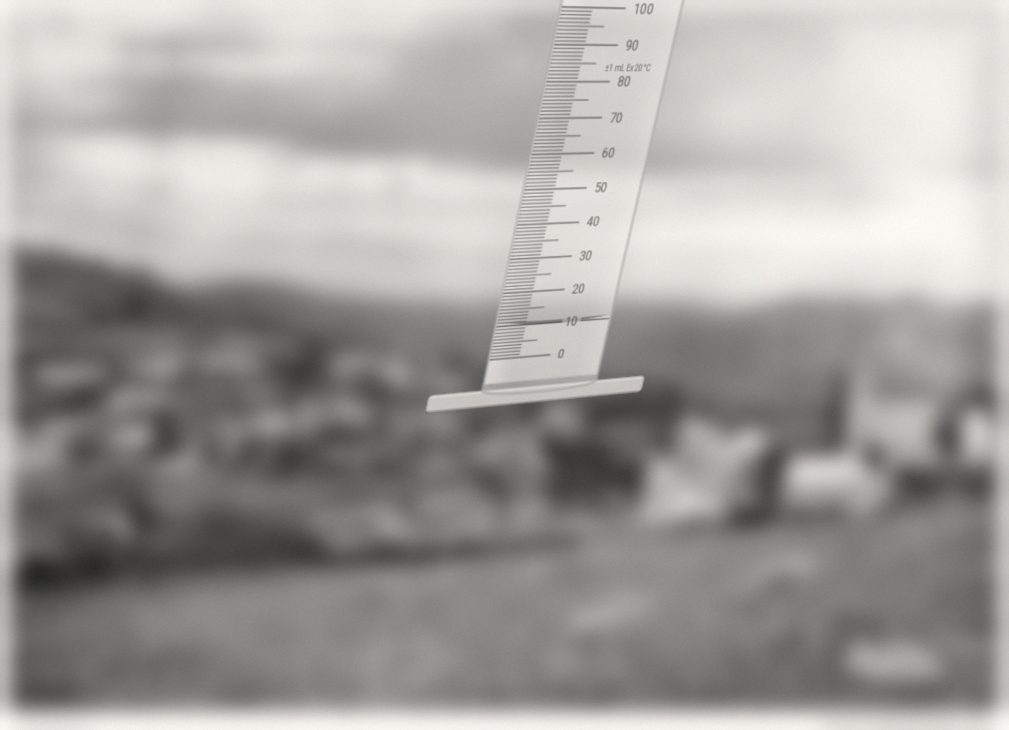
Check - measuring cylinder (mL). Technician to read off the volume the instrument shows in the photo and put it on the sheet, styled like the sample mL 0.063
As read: mL 10
